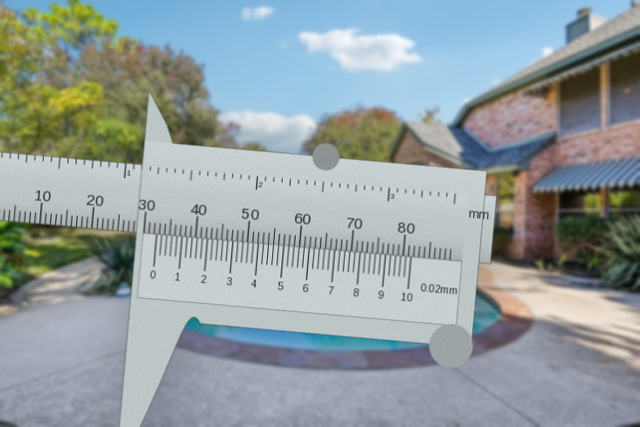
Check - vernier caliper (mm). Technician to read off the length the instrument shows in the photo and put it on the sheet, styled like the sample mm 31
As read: mm 32.5
